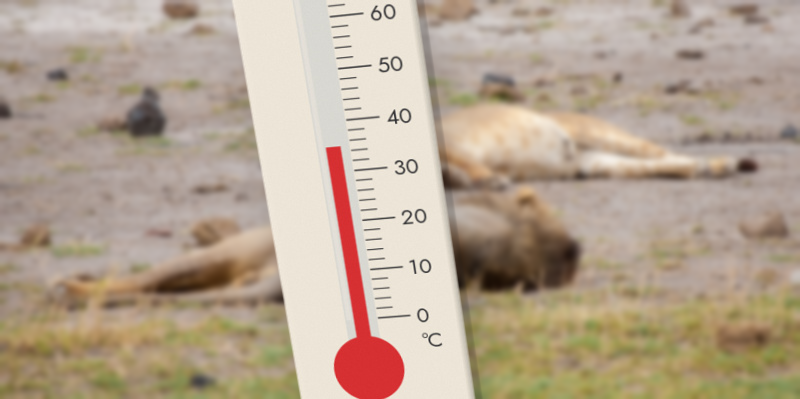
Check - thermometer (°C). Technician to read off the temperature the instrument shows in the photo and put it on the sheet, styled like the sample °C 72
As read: °C 35
